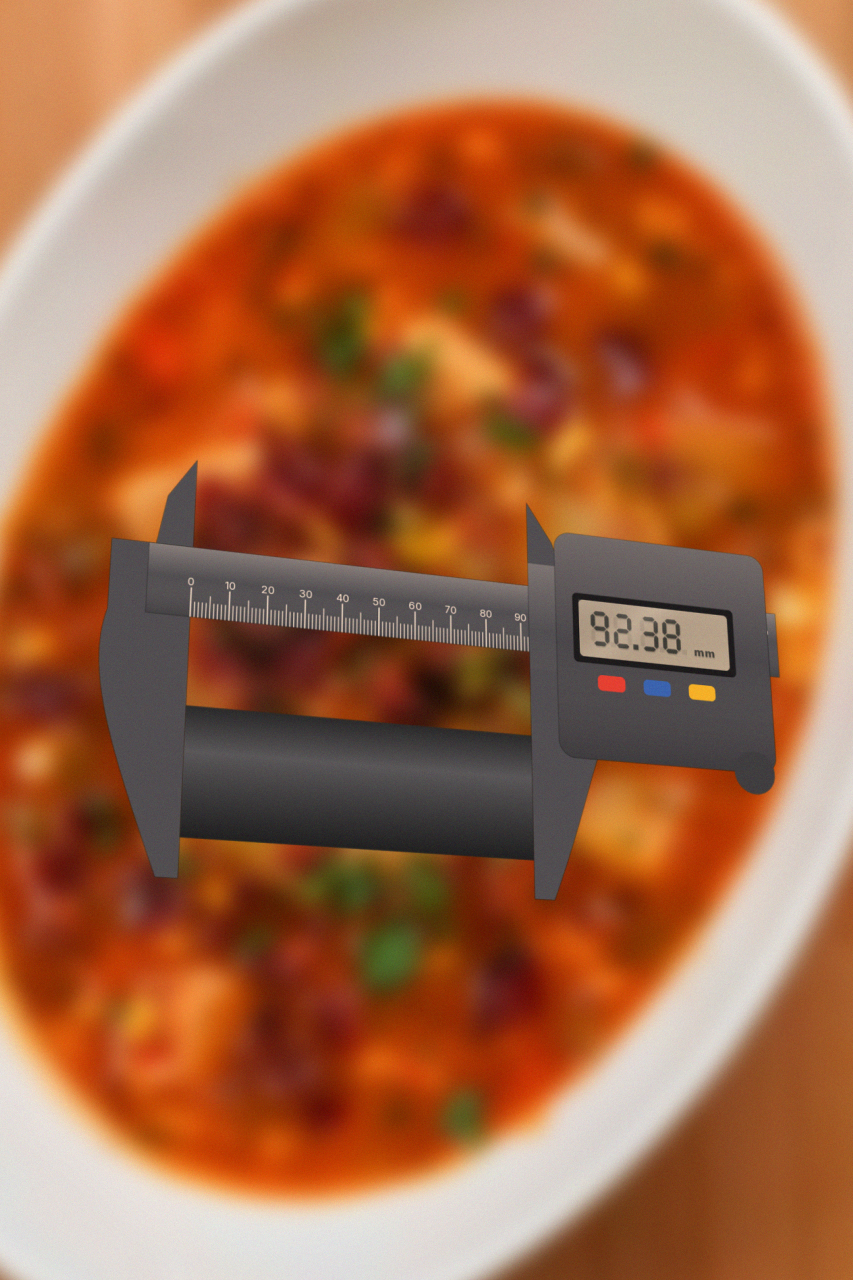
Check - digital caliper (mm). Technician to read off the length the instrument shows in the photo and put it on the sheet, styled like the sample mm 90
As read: mm 92.38
